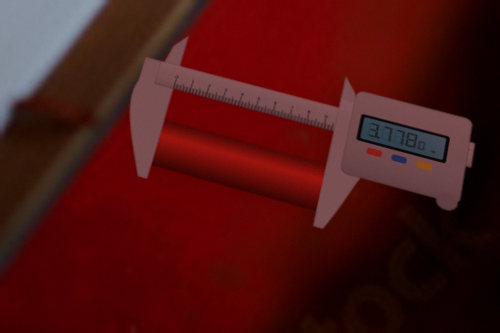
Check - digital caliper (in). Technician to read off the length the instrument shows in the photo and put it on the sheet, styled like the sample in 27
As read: in 3.7780
